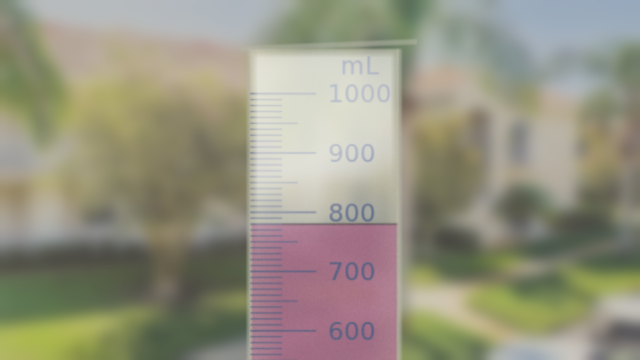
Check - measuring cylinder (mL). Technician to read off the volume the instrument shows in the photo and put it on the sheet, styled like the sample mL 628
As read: mL 780
